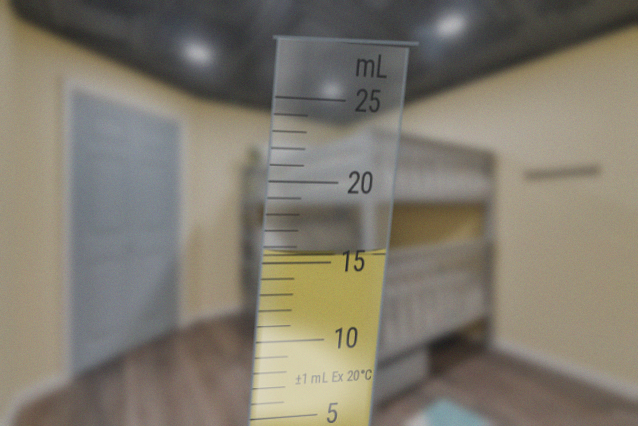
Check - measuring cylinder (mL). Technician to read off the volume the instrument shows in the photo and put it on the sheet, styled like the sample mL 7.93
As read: mL 15.5
